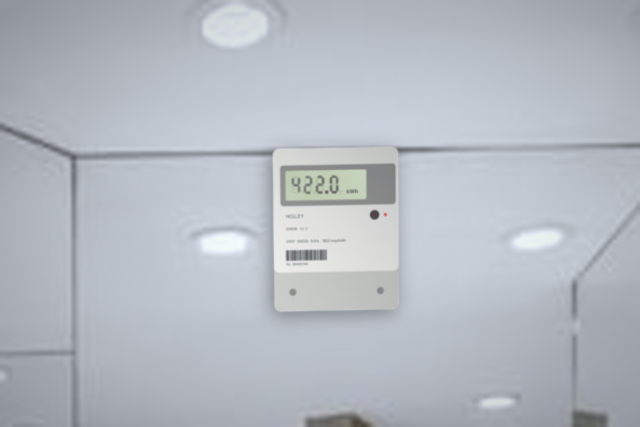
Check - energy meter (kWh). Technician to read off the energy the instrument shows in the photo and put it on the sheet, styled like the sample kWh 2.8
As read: kWh 422.0
